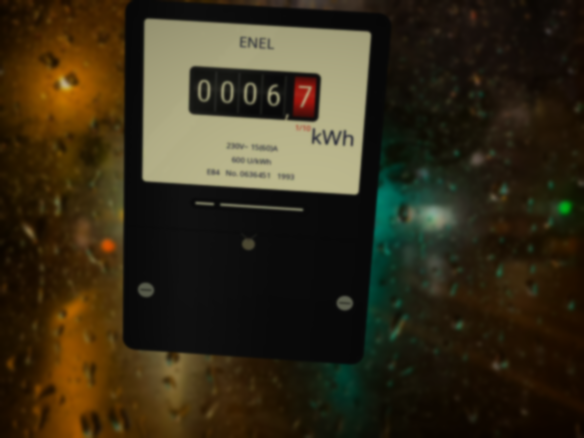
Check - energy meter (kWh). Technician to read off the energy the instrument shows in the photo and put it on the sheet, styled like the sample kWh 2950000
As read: kWh 6.7
